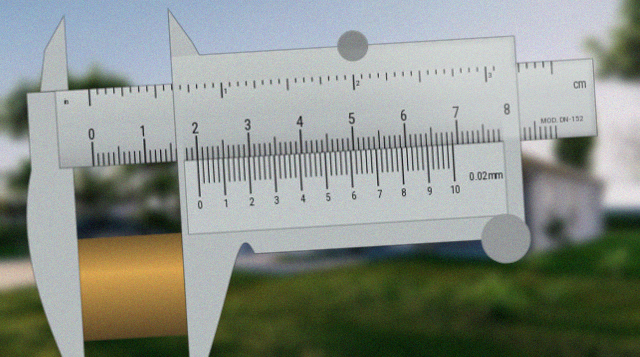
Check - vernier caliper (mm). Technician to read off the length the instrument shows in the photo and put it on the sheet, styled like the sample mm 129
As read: mm 20.0
